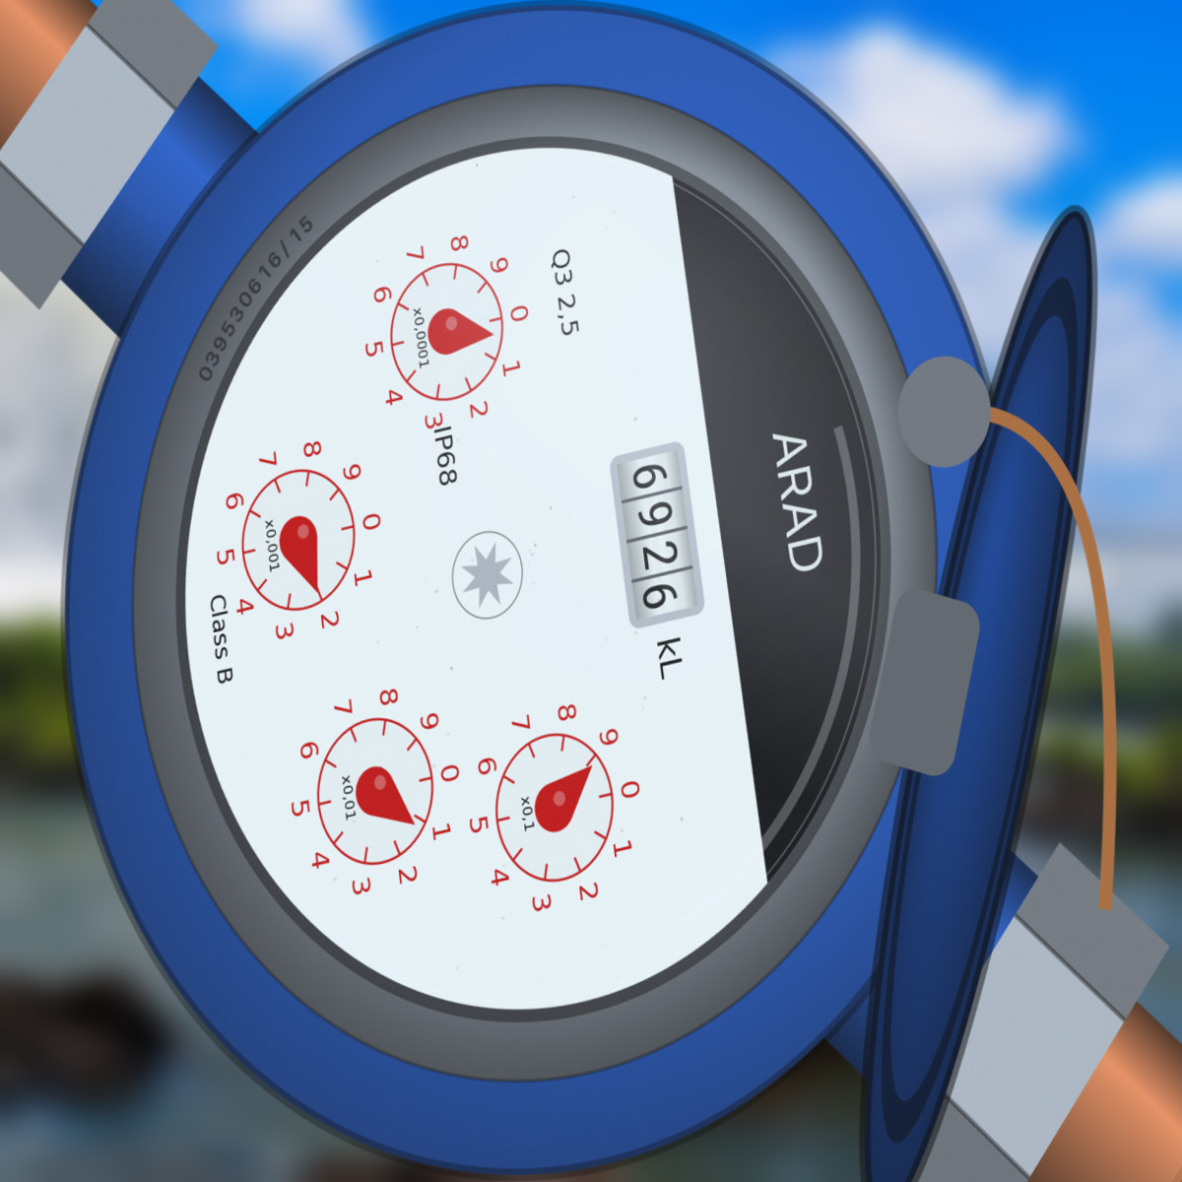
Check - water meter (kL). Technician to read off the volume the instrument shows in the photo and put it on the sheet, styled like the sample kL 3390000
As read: kL 6925.9120
